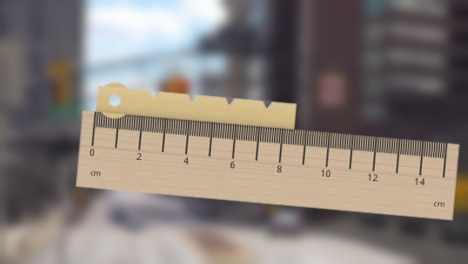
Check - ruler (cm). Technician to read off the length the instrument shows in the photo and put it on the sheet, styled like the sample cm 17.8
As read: cm 8.5
